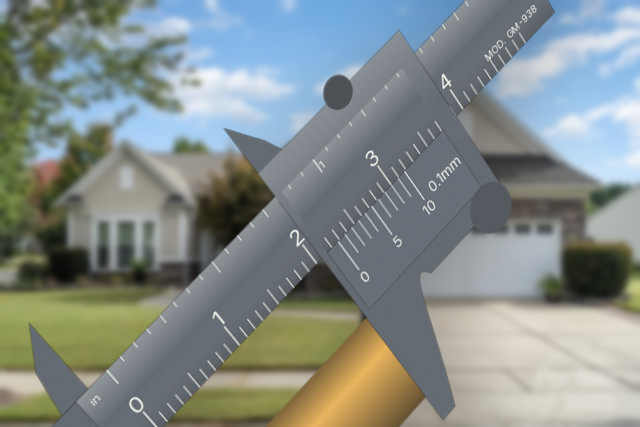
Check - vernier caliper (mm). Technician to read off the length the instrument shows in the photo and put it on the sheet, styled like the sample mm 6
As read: mm 22.8
